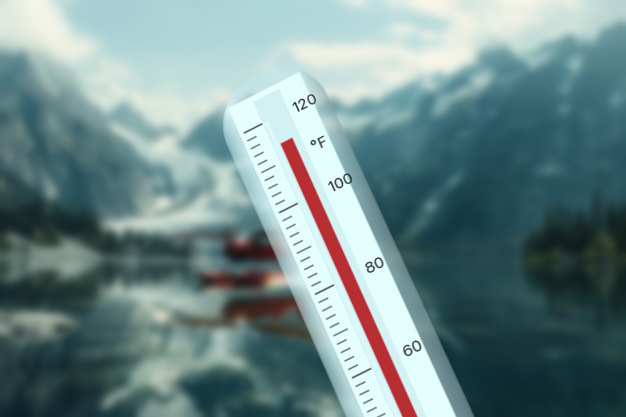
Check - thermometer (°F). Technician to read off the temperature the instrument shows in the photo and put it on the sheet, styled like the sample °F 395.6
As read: °F 114
